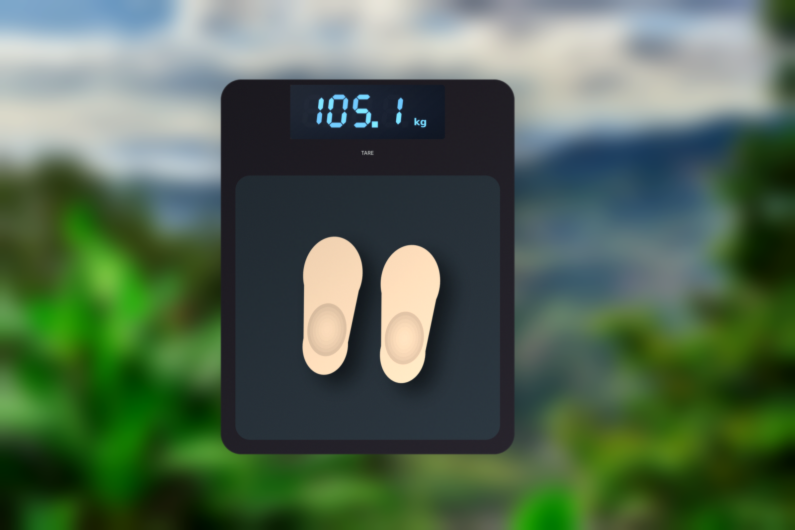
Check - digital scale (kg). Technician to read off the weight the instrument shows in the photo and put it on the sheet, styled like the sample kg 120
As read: kg 105.1
